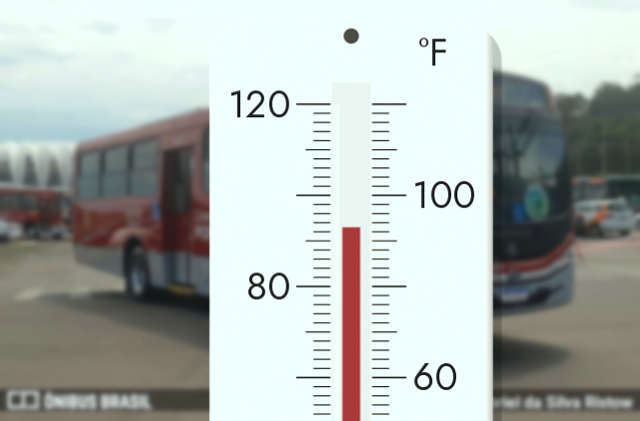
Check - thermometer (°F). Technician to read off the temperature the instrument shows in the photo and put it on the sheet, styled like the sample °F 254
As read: °F 93
